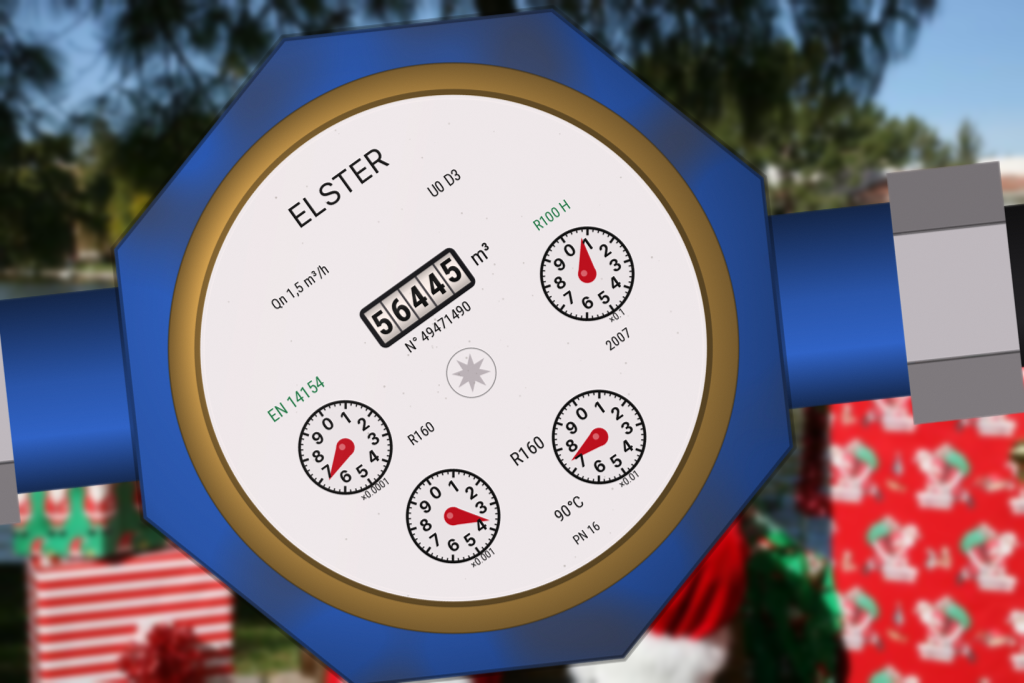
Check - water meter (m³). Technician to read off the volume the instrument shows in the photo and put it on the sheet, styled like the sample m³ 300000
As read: m³ 56445.0736
